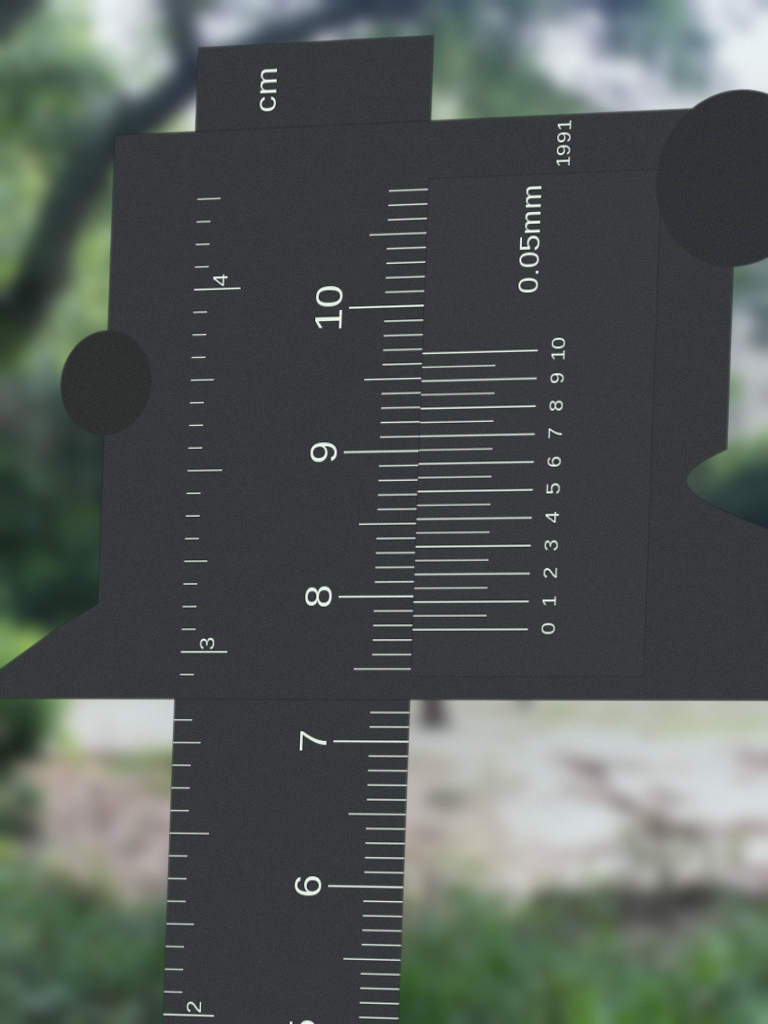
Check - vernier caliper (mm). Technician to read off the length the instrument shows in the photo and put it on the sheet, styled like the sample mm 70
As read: mm 77.7
